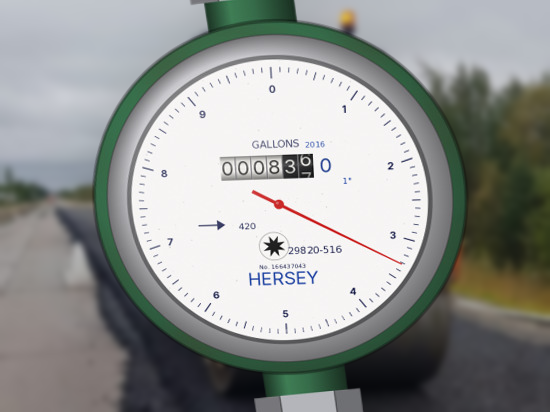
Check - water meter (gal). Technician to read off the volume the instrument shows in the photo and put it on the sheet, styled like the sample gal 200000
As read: gal 8363.3
